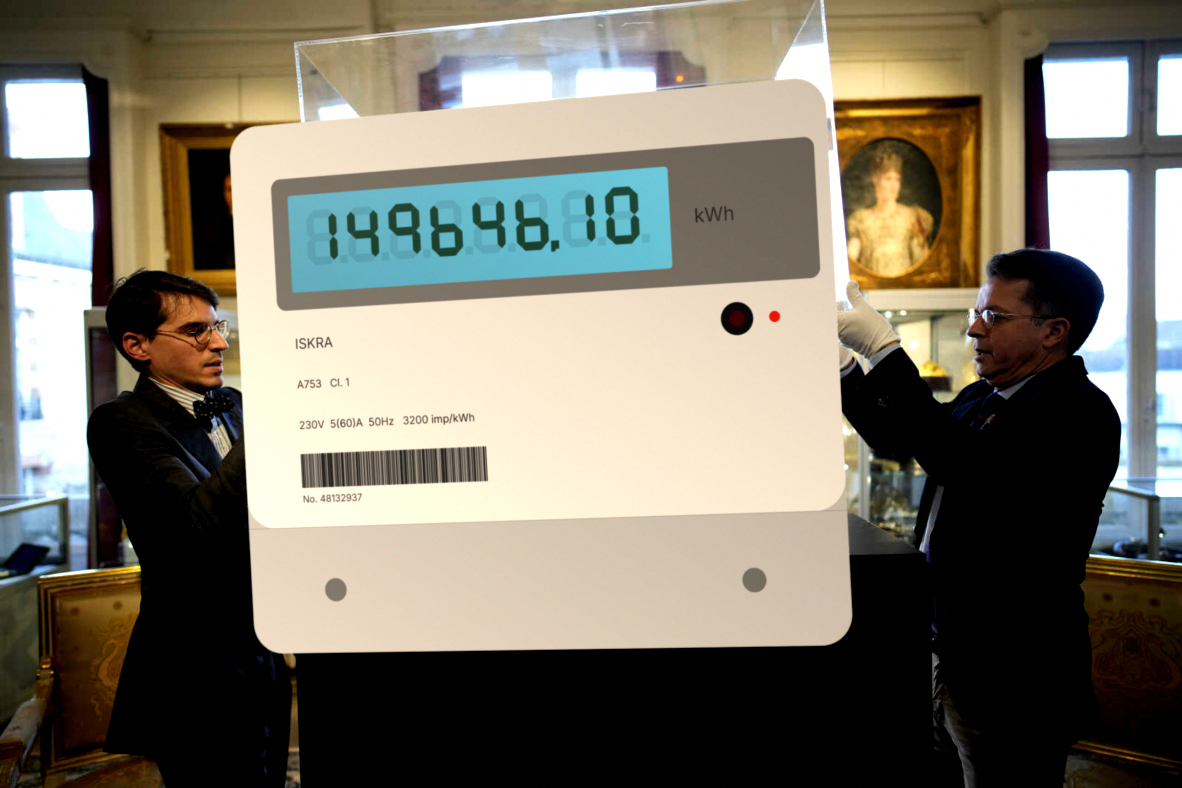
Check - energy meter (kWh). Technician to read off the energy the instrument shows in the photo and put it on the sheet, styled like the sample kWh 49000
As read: kWh 149646.10
